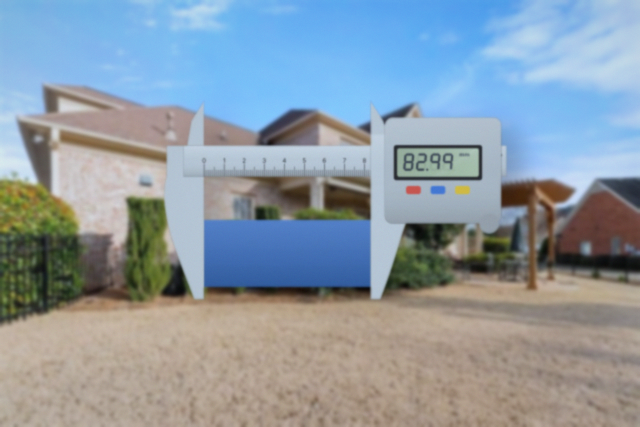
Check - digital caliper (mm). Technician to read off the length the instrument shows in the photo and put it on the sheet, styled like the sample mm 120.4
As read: mm 82.99
